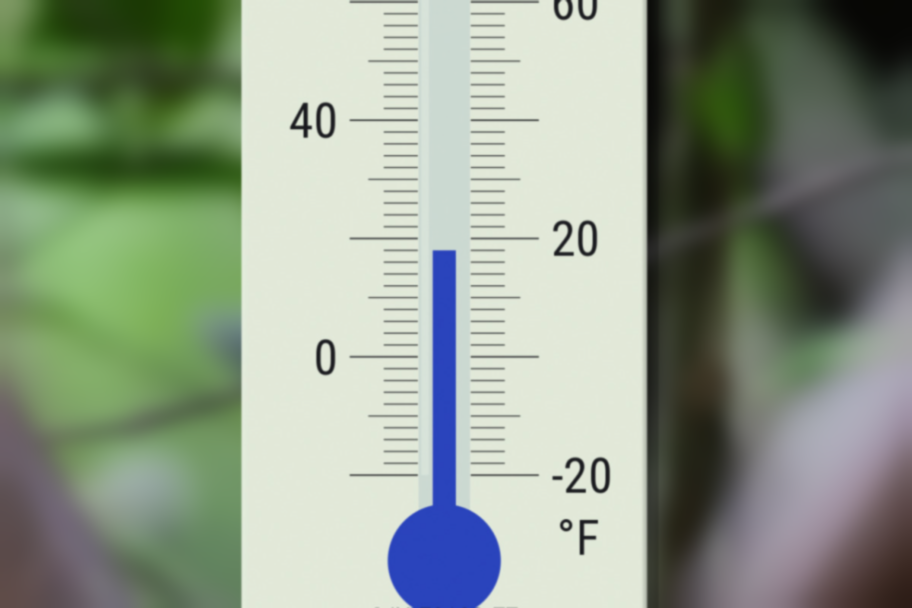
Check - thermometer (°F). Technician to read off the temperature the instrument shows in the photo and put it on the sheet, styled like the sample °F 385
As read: °F 18
